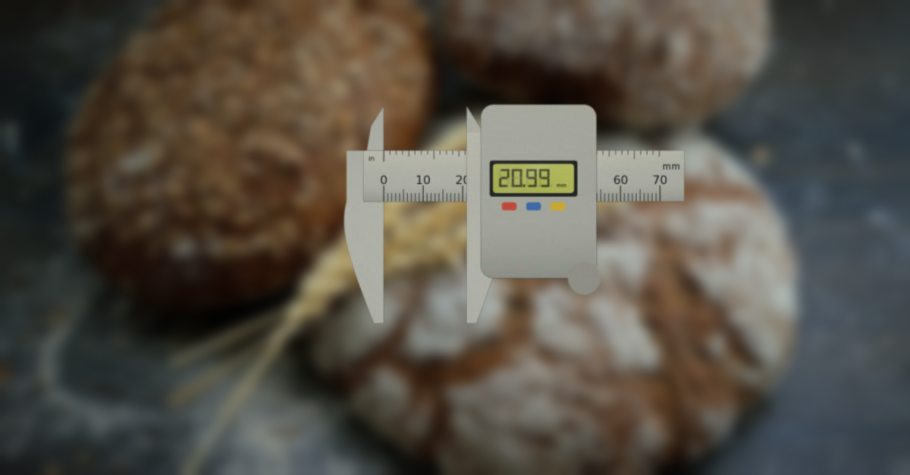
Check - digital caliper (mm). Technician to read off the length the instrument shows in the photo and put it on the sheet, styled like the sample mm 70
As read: mm 20.99
